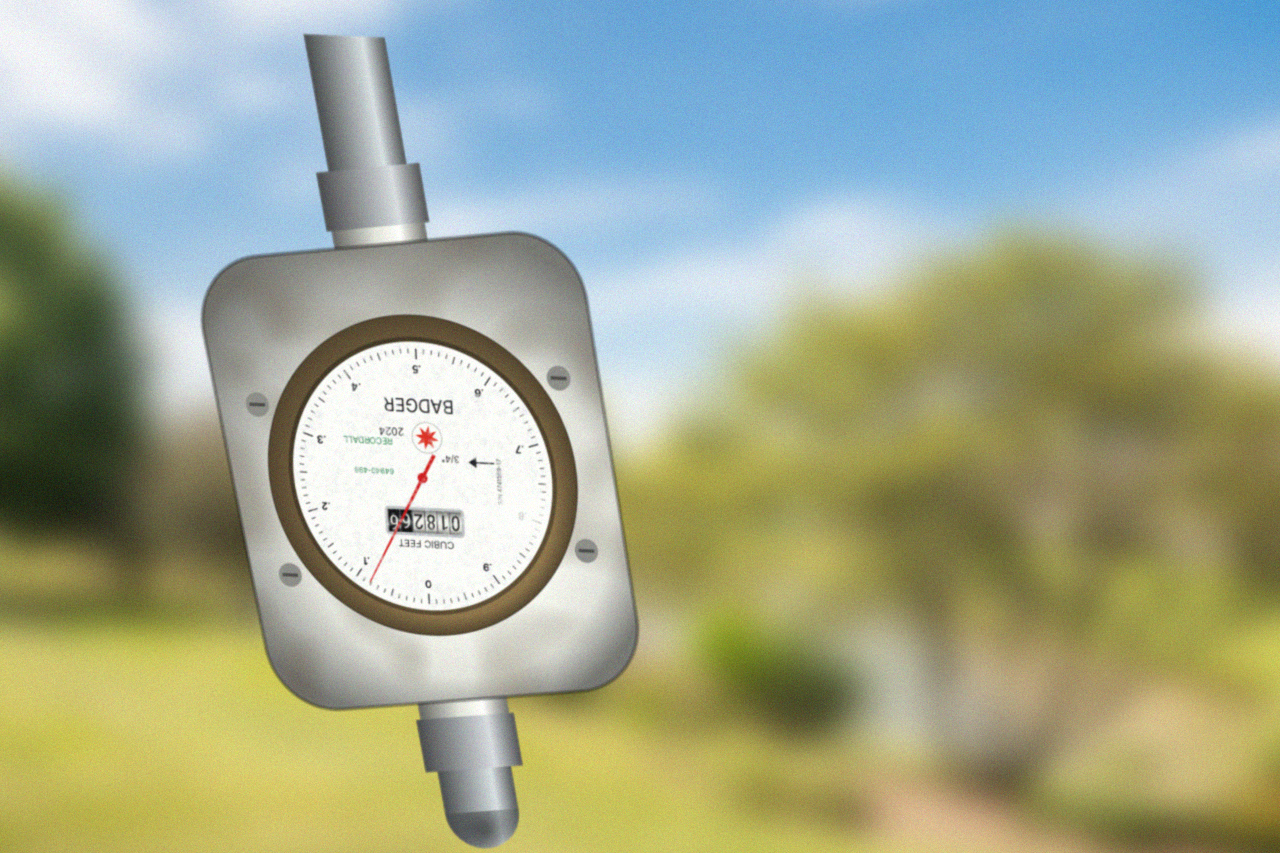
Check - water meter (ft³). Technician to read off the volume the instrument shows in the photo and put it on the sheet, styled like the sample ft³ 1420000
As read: ft³ 18266.08
